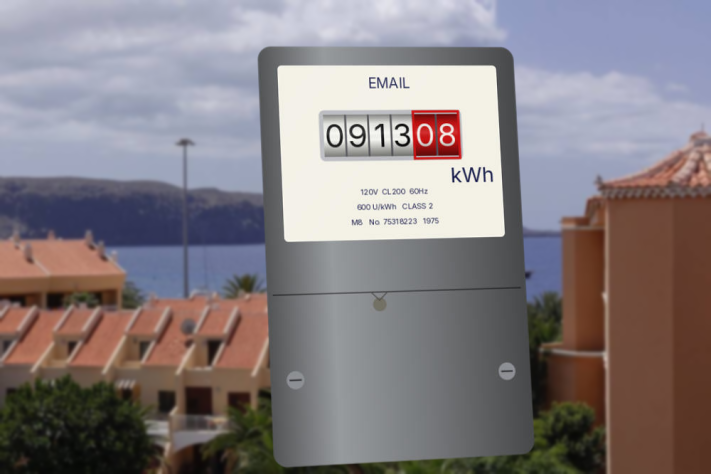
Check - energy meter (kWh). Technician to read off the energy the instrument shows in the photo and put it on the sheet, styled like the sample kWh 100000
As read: kWh 913.08
